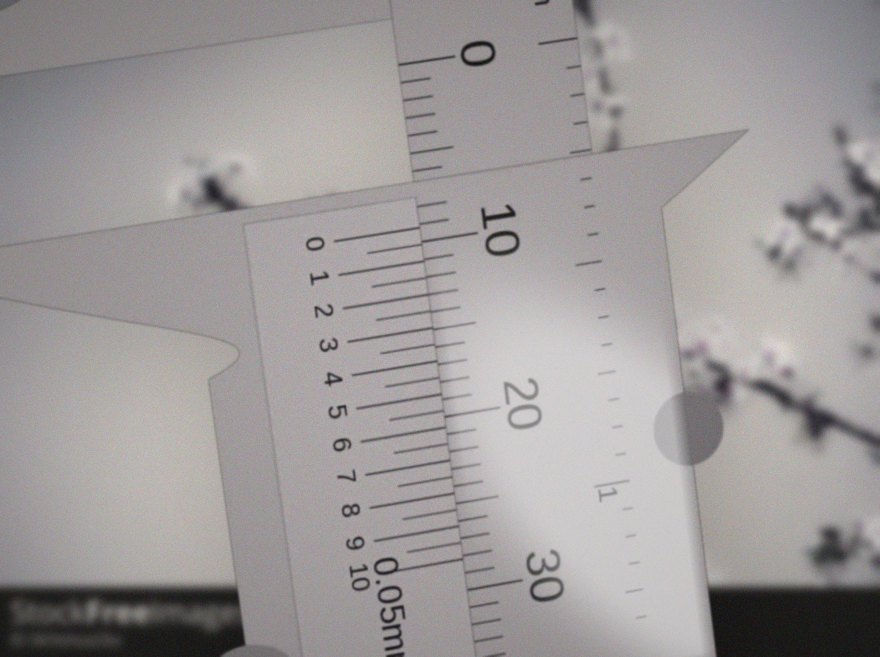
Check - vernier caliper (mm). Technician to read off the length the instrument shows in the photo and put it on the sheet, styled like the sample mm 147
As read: mm 9.2
